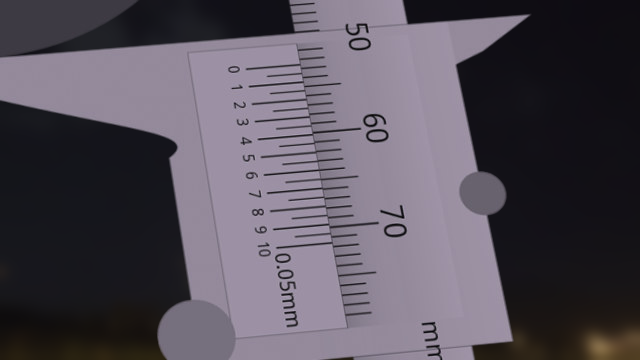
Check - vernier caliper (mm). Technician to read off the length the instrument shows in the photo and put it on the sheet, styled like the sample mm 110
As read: mm 52.6
